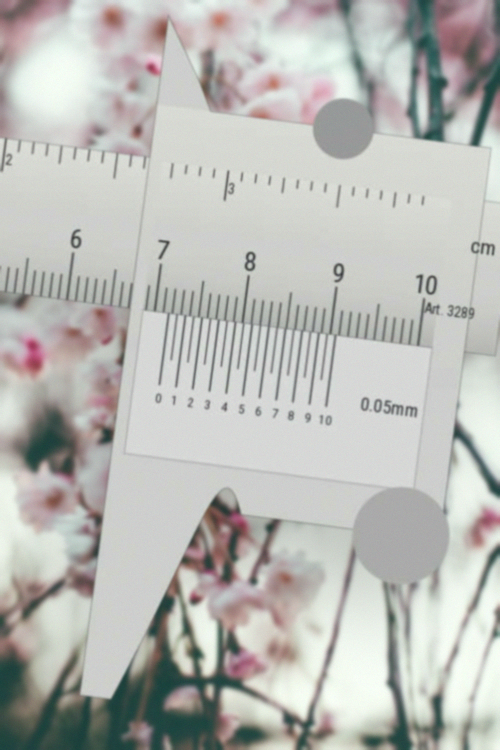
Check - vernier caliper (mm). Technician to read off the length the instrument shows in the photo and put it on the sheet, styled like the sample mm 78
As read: mm 71.6
